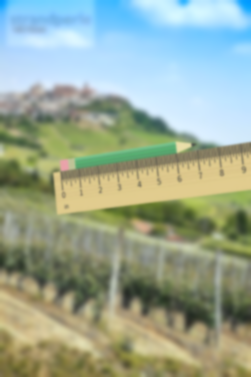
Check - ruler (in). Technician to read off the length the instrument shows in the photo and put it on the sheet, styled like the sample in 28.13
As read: in 7
